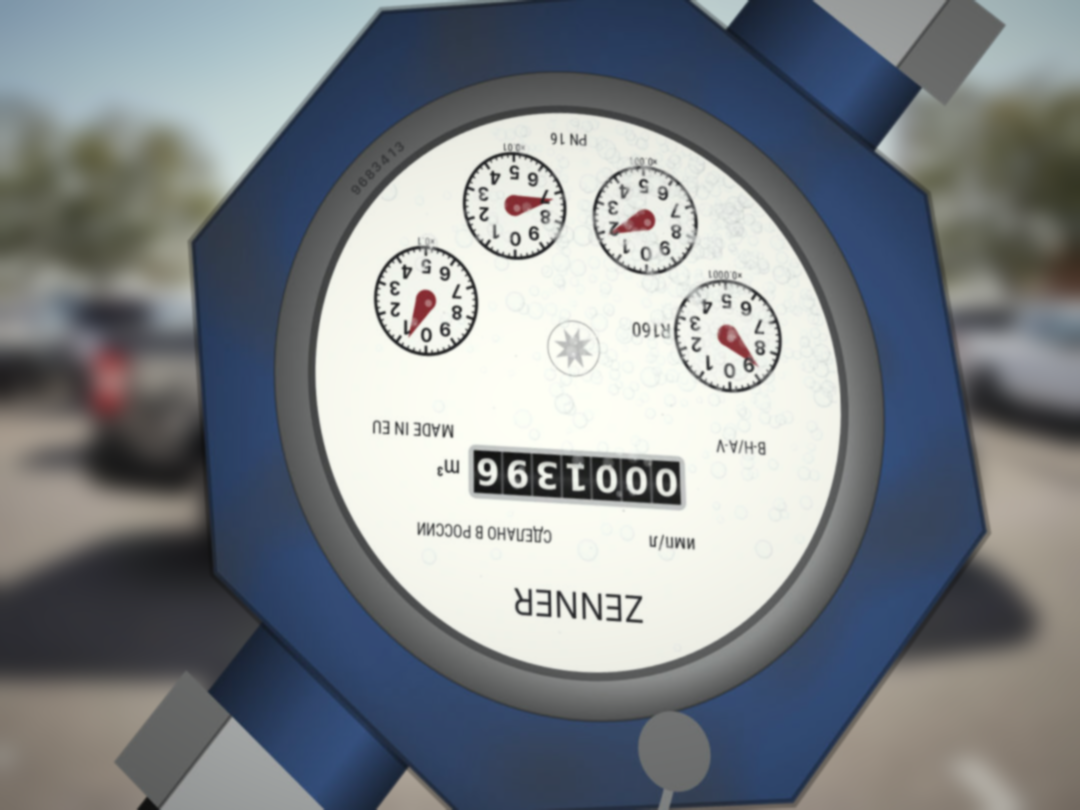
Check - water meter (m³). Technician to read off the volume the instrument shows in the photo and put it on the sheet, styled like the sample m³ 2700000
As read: m³ 1396.0718
